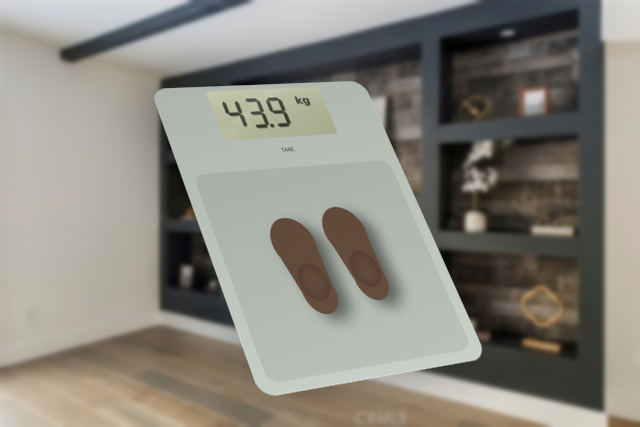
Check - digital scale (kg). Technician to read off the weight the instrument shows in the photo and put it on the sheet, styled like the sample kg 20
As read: kg 43.9
